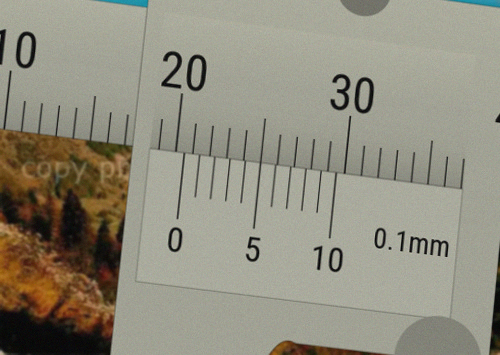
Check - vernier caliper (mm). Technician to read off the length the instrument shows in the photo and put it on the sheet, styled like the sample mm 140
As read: mm 20.5
